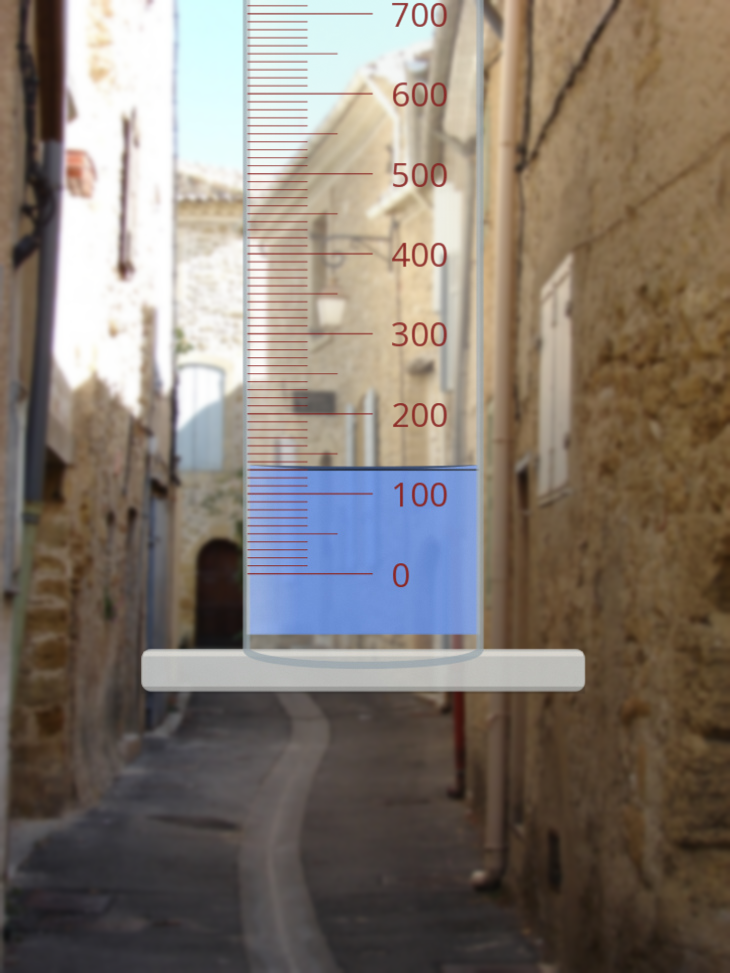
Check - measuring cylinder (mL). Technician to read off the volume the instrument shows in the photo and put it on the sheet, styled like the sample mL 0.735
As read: mL 130
